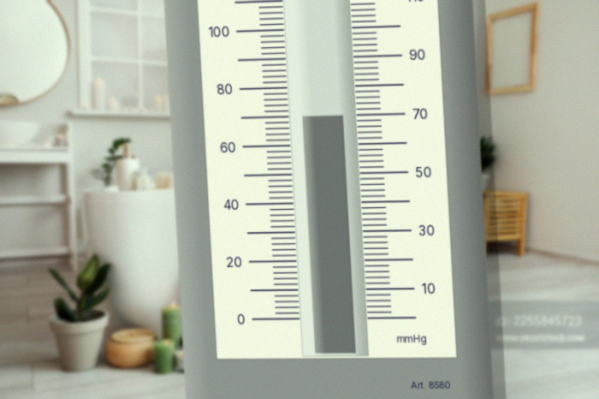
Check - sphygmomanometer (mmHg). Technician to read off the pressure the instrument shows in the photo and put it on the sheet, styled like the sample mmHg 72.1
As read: mmHg 70
